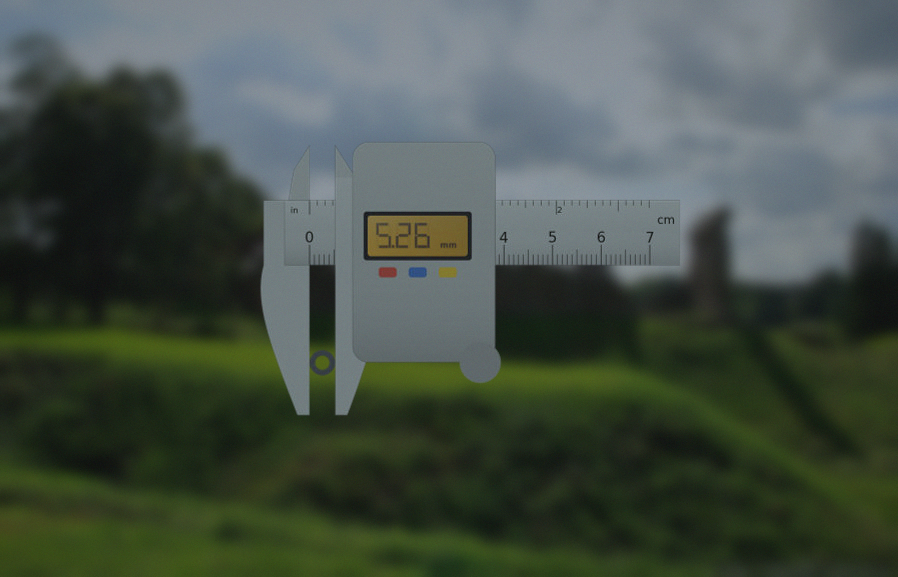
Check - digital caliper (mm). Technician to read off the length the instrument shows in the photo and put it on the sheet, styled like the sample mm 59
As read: mm 5.26
